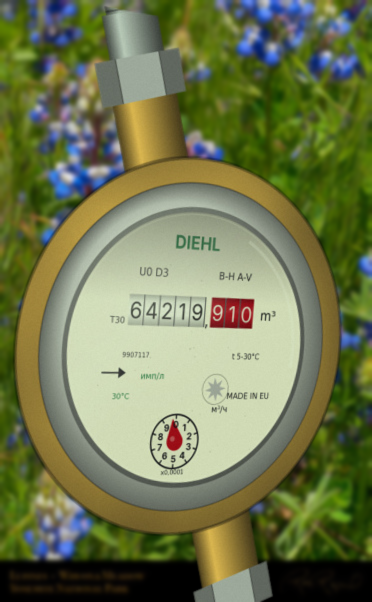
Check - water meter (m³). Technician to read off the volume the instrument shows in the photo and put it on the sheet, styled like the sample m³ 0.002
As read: m³ 64219.9099
